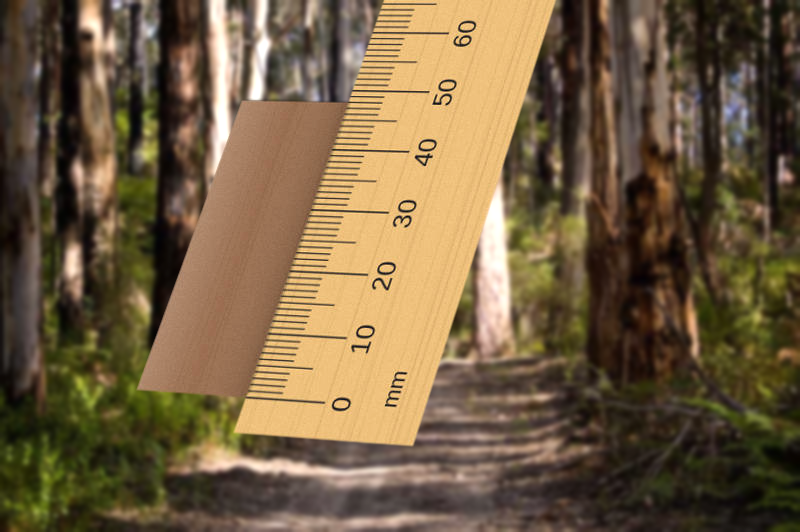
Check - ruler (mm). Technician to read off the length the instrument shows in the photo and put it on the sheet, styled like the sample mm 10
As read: mm 48
